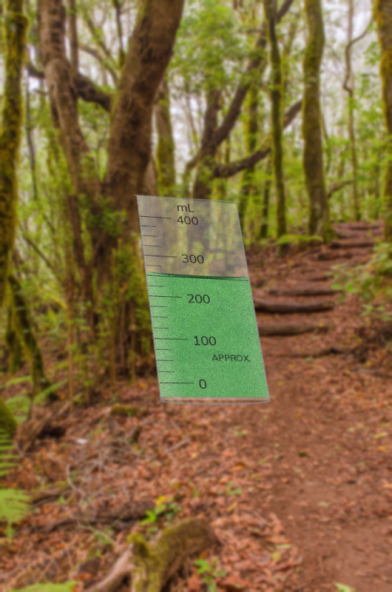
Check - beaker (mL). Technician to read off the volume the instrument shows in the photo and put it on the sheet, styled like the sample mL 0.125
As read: mL 250
